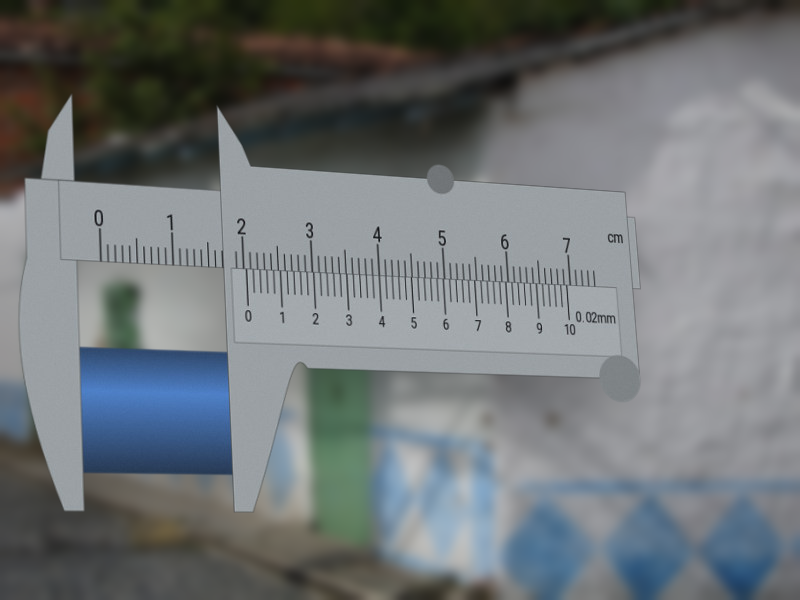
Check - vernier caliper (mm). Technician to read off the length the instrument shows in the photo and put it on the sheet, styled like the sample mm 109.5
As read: mm 20.4
